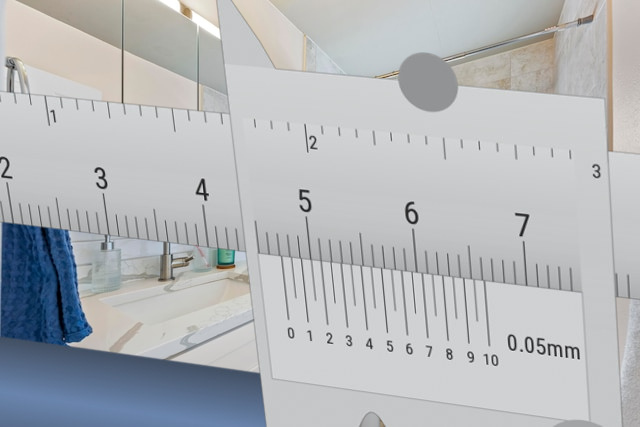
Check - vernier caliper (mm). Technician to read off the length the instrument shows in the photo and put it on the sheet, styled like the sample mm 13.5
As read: mm 47.2
